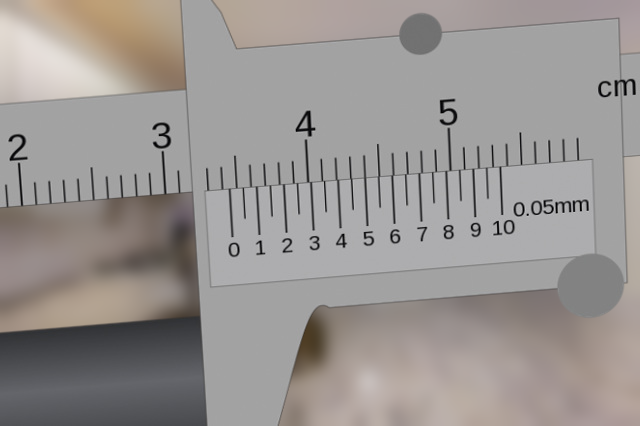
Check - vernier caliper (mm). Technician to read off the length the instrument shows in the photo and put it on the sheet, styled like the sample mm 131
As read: mm 34.5
